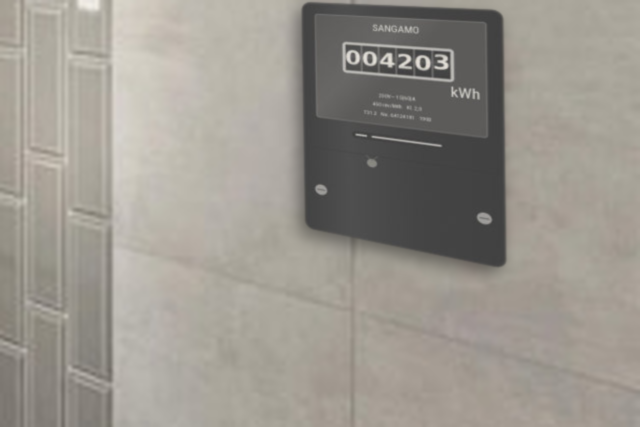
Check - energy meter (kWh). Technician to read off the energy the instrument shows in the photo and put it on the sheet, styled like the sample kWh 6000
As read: kWh 4203
